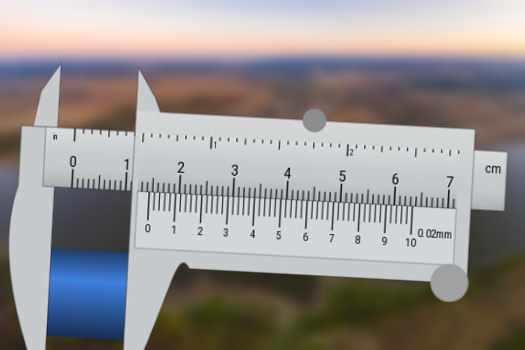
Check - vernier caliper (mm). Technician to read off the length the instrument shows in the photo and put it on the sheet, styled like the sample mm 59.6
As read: mm 14.4
